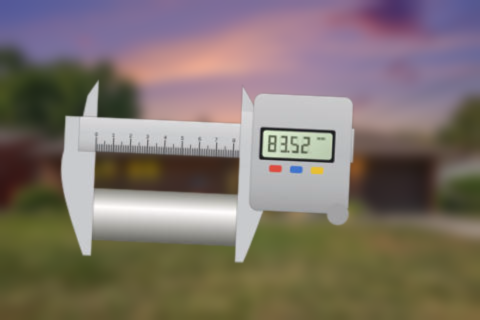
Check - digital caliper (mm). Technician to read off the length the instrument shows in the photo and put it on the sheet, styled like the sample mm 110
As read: mm 83.52
